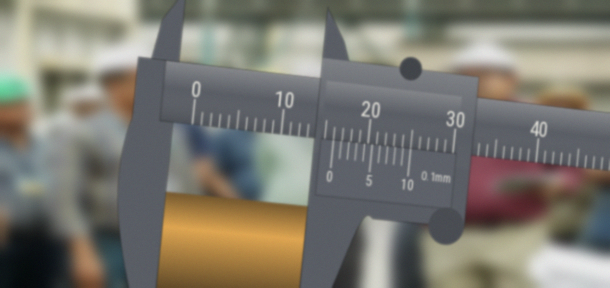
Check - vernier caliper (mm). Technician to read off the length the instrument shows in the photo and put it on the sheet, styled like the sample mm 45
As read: mm 16.0
